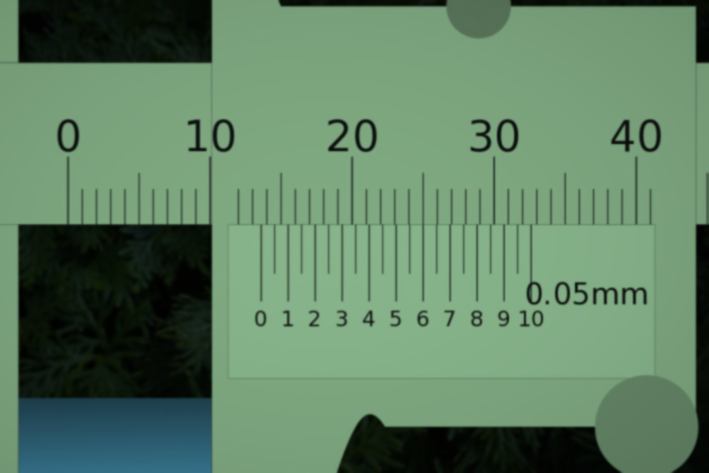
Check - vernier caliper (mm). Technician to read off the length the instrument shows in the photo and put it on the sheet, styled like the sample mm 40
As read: mm 13.6
